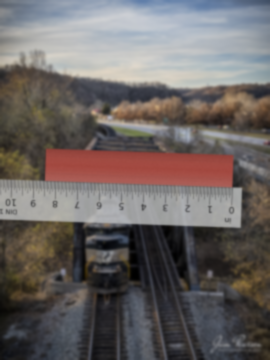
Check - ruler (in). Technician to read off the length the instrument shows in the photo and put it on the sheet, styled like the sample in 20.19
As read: in 8.5
